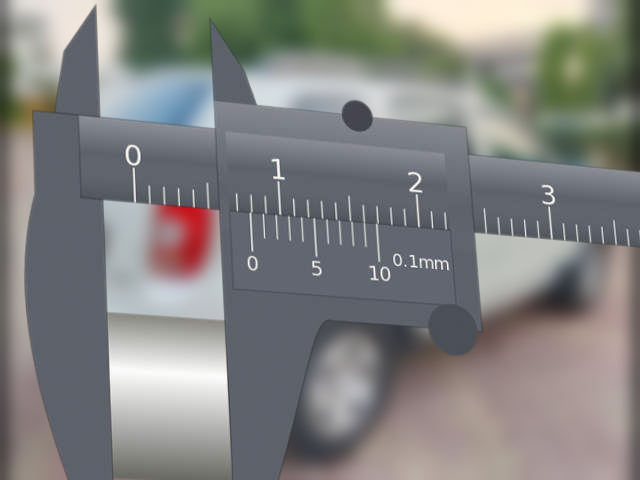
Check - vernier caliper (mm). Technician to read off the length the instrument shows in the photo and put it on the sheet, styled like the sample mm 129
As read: mm 7.9
